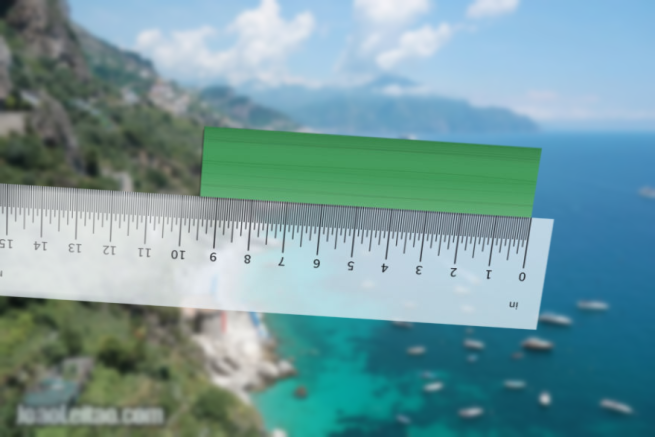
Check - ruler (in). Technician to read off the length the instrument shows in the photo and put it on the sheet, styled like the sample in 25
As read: in 9.5
